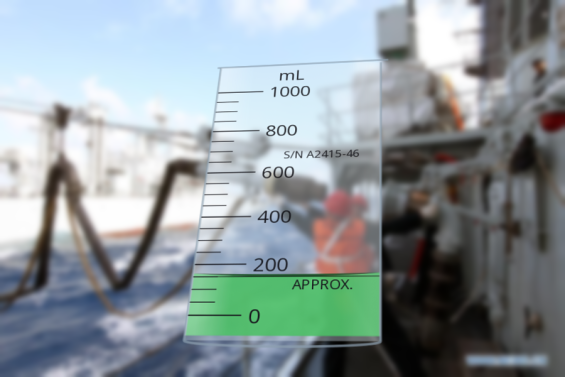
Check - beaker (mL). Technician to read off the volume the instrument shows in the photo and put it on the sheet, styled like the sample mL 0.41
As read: mL 150
